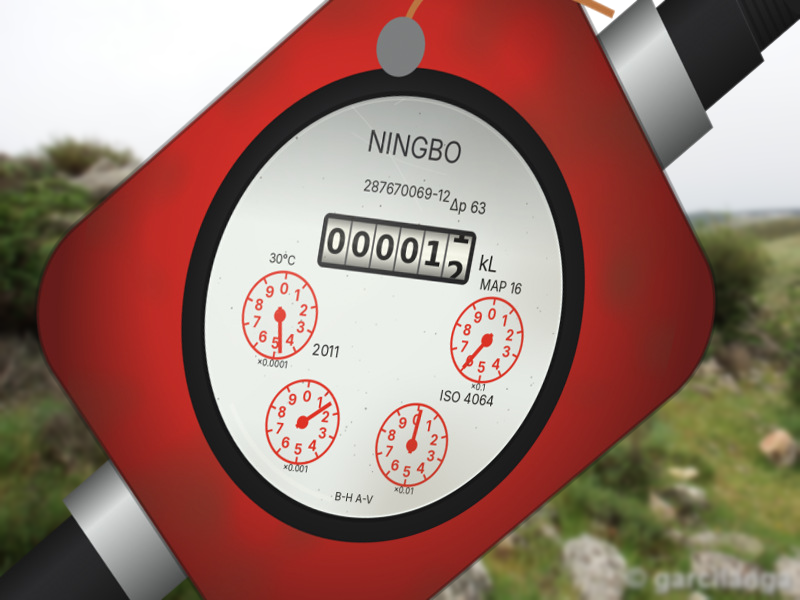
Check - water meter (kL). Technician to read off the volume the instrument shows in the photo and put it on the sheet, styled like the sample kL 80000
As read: kL 11.6014
